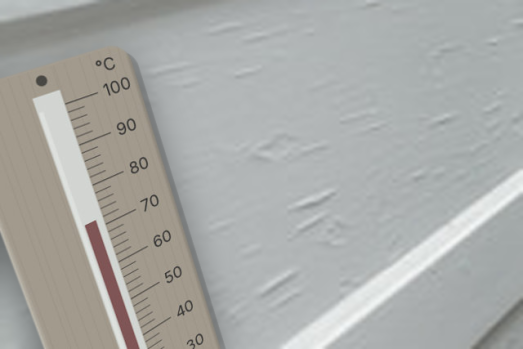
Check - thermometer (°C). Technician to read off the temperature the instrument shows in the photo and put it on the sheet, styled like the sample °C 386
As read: °C 72
